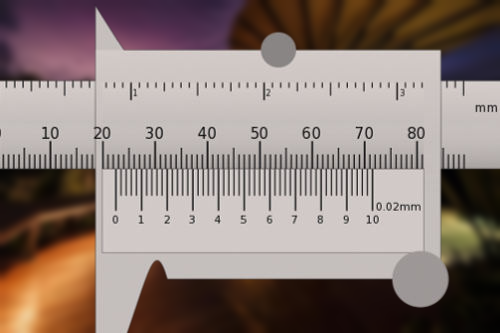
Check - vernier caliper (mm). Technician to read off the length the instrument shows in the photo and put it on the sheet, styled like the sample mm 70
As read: mm 22.5
